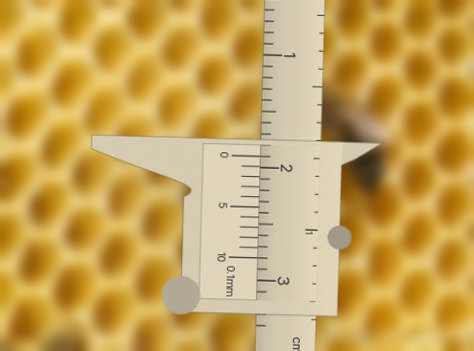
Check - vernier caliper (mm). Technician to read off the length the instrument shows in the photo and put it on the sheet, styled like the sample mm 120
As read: mm 19.0
